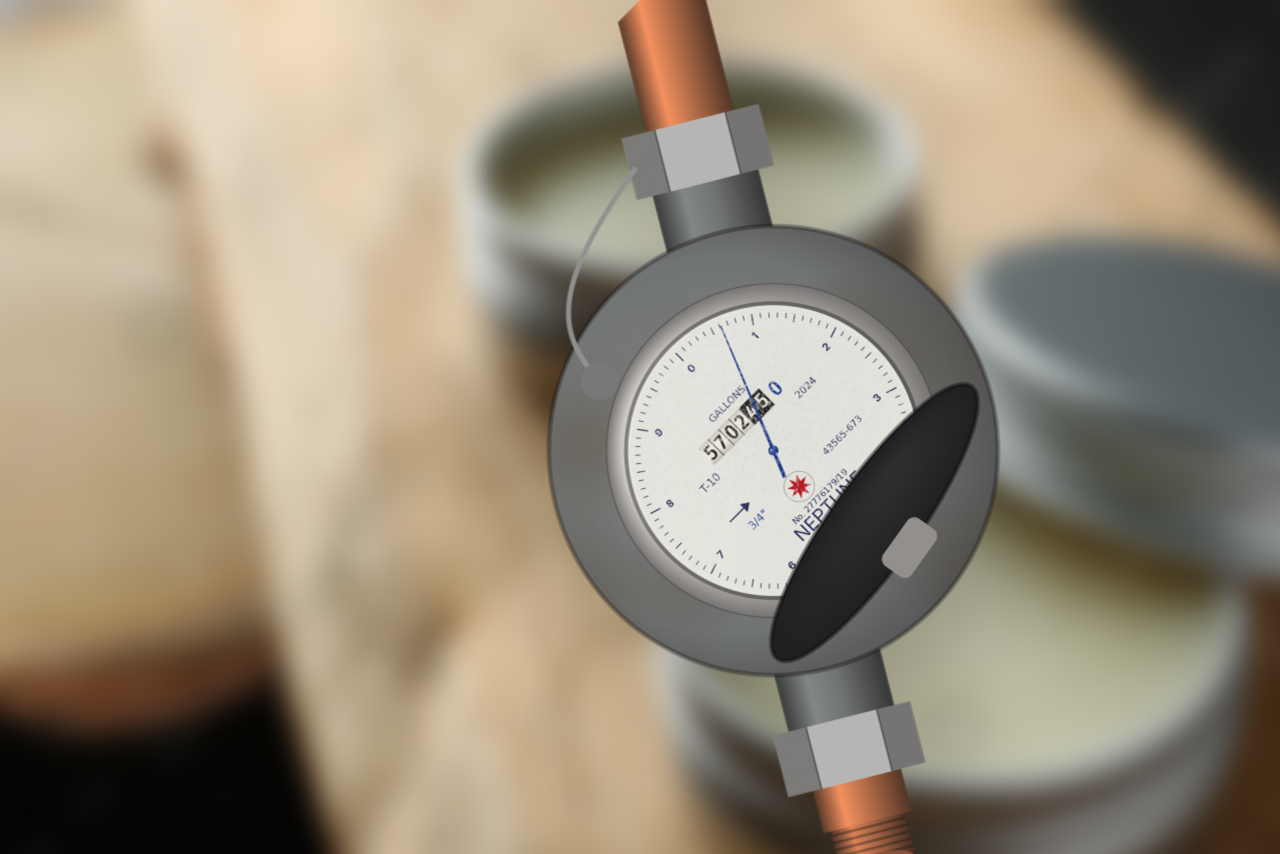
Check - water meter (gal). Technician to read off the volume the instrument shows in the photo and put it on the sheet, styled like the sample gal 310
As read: gal 5702450.6
